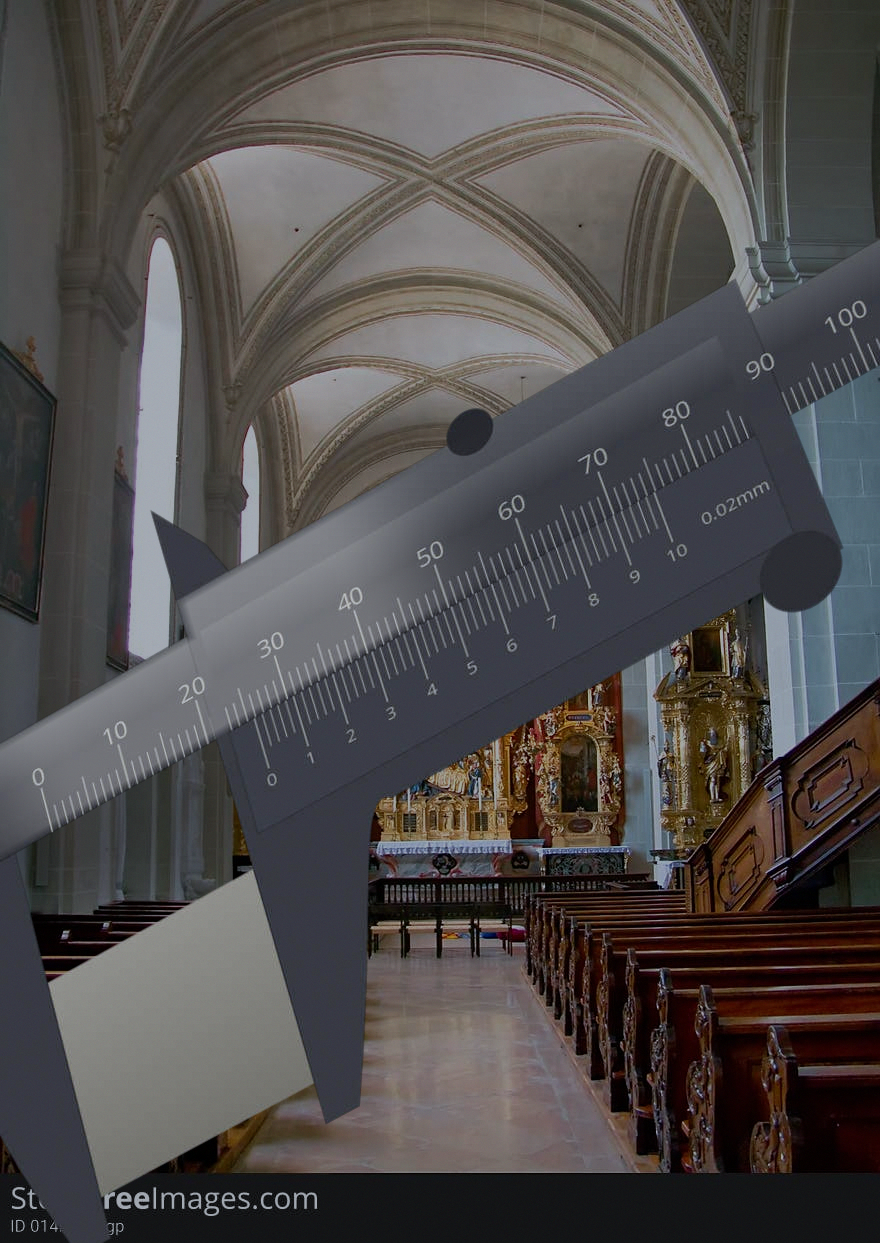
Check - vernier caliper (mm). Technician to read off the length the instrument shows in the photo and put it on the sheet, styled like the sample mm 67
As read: mm 25.8
